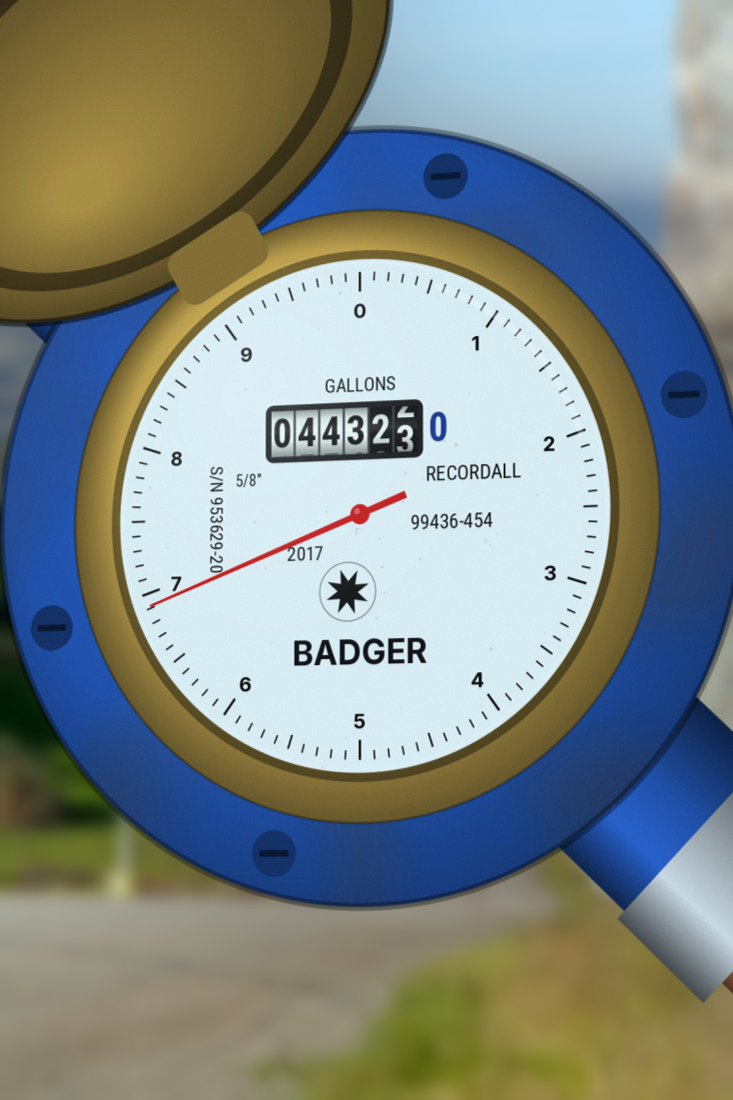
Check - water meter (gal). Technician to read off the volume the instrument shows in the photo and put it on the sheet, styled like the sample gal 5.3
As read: gal 443226.9
